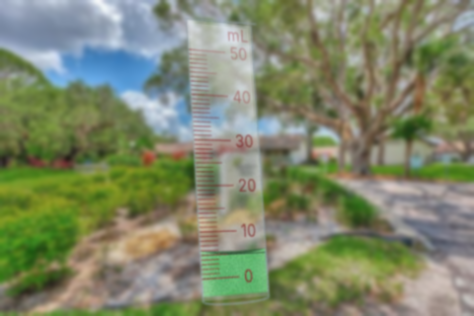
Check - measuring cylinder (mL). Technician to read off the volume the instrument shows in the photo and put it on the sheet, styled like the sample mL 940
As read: mL 5
